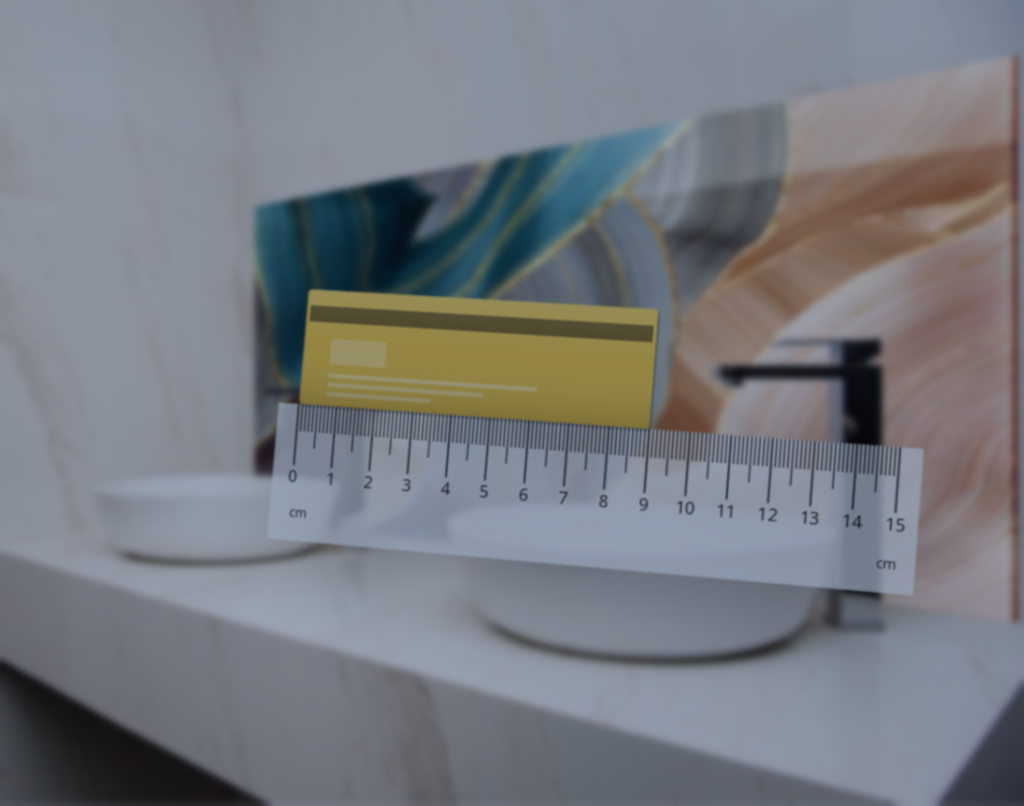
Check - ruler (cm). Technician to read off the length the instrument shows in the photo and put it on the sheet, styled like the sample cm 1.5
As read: cm 9
